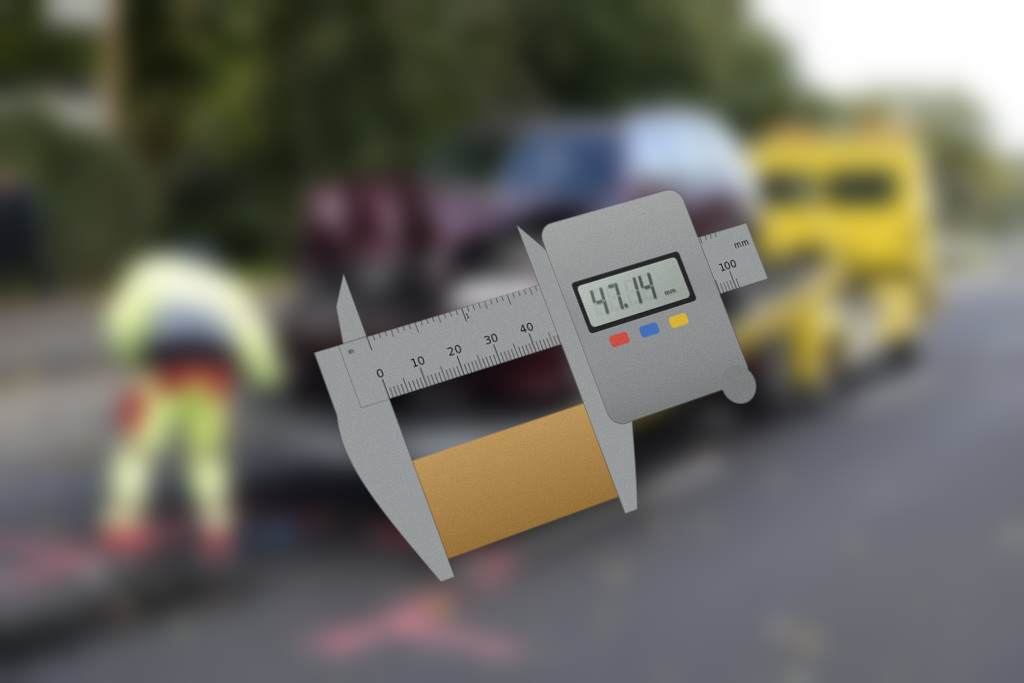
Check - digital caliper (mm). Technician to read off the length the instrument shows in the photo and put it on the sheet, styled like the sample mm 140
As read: mm 47.14
